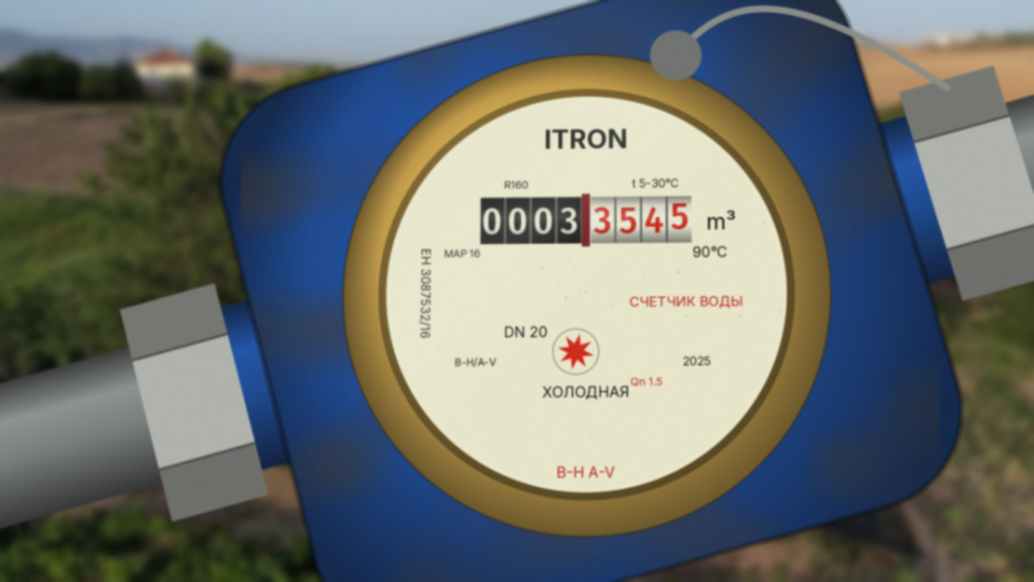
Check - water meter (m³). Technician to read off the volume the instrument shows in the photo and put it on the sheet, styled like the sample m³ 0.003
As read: m³ 3.3545
